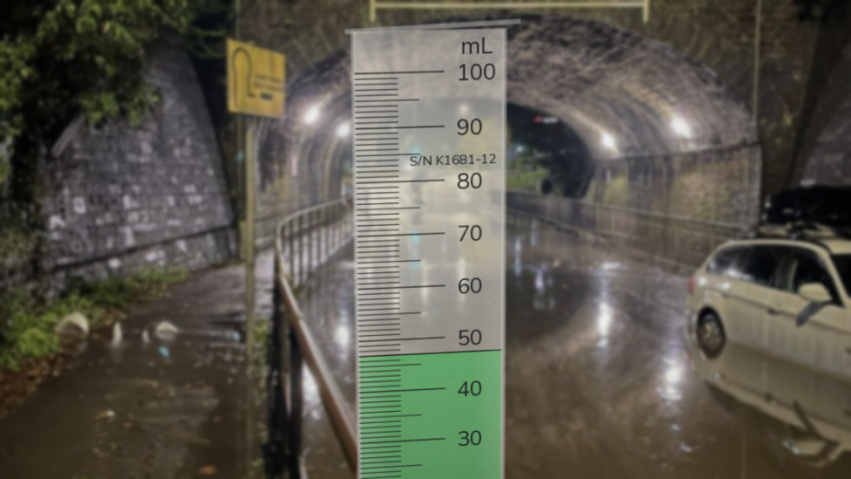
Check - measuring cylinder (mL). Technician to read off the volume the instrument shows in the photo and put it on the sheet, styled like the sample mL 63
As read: mL 47
